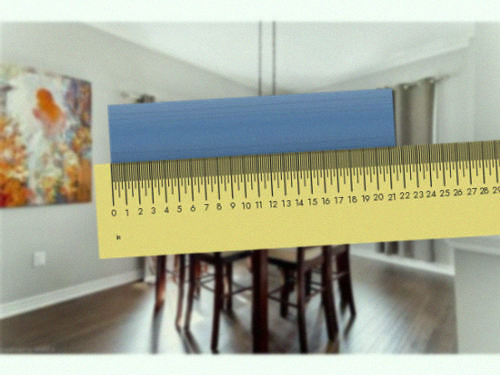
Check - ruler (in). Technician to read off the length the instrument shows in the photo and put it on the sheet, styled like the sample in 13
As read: in 21.5
